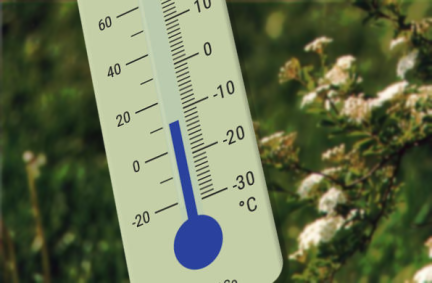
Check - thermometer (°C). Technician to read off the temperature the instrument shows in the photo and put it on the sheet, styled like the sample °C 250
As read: °C -12
